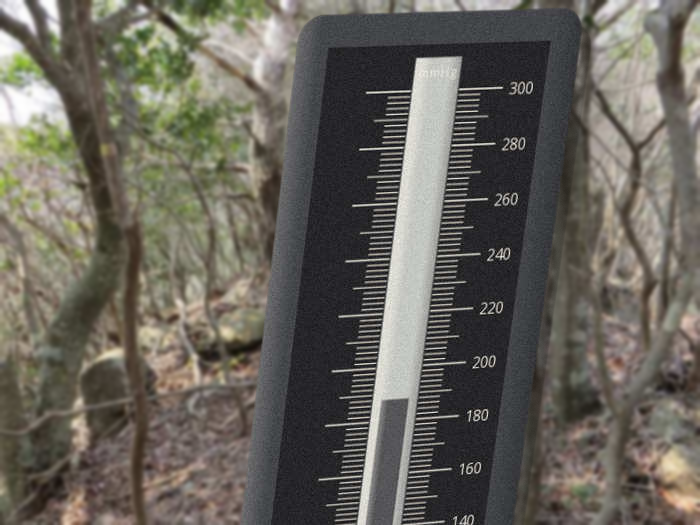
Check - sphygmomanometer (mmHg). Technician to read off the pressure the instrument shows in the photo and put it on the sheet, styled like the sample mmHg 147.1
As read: mmHg 188
